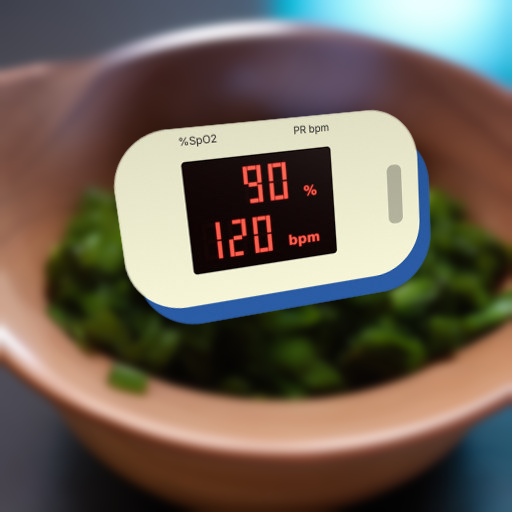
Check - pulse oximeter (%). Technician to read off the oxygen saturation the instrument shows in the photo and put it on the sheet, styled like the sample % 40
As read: % 90
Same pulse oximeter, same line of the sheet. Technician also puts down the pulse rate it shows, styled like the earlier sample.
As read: bpm 120
